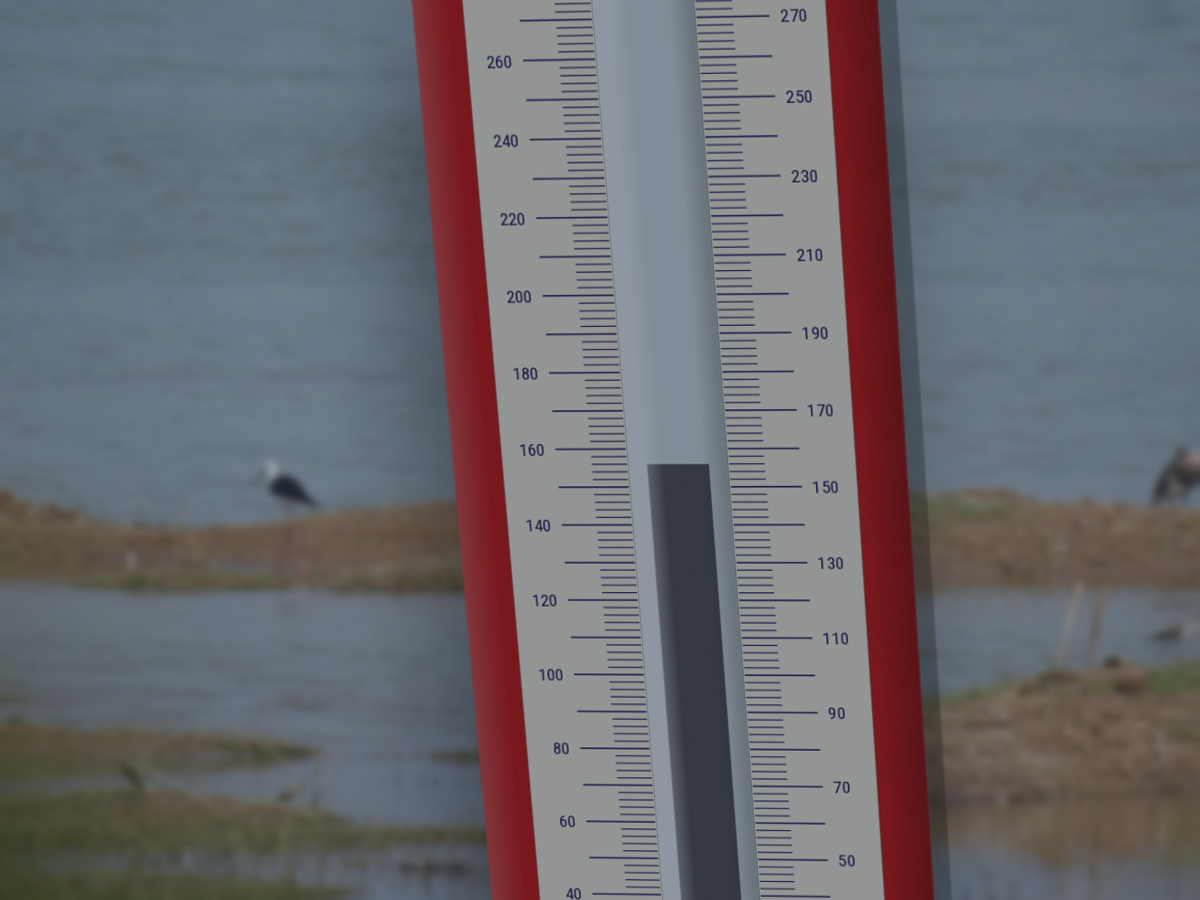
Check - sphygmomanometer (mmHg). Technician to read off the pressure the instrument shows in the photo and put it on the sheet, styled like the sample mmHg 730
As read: mmHg 156
